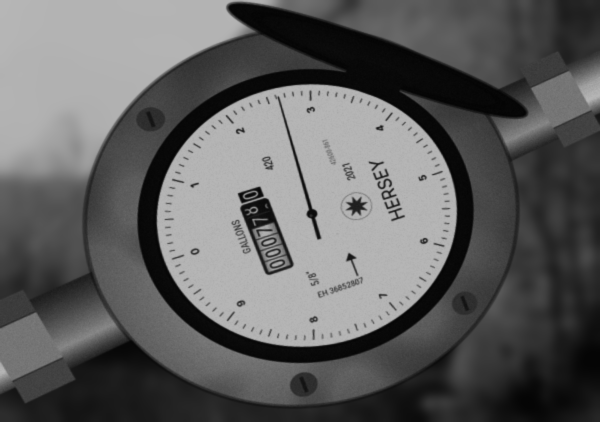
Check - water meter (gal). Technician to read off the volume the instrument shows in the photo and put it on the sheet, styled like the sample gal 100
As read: gal 7782.6
